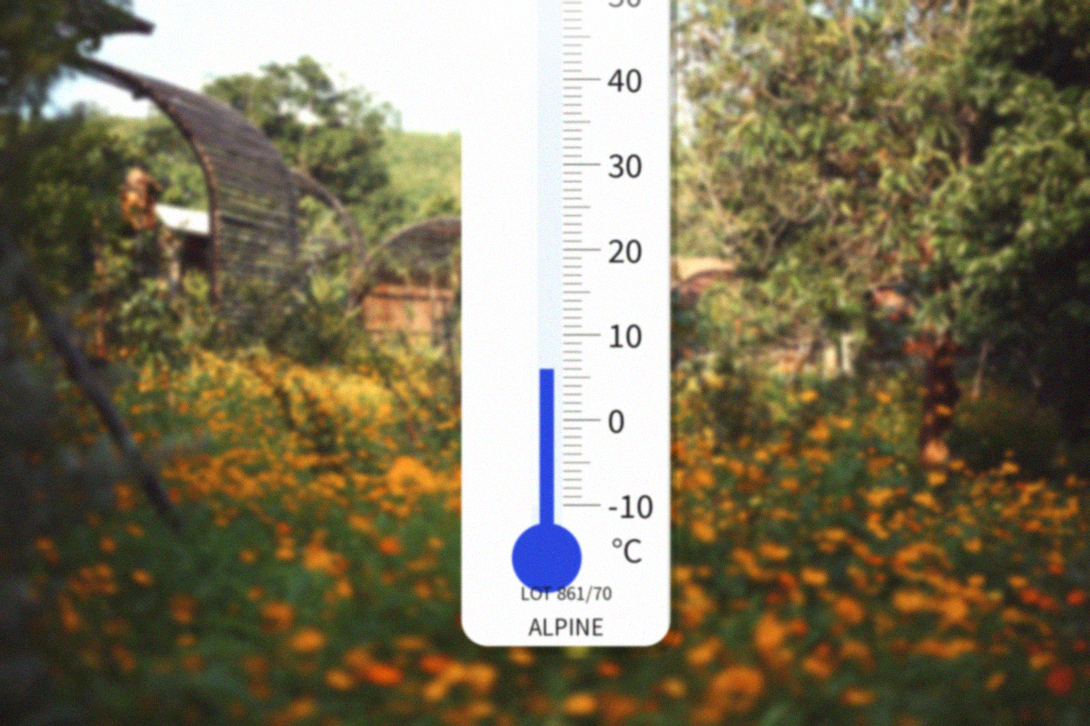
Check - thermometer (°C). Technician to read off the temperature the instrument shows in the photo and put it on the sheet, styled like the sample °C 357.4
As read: °C 6
